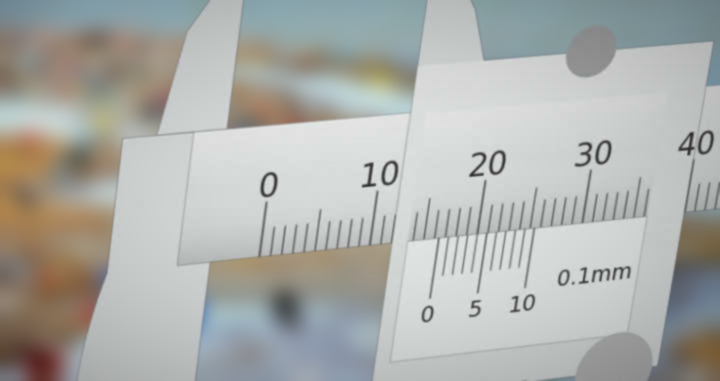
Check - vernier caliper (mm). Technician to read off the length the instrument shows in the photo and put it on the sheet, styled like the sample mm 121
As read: mm 16.4
